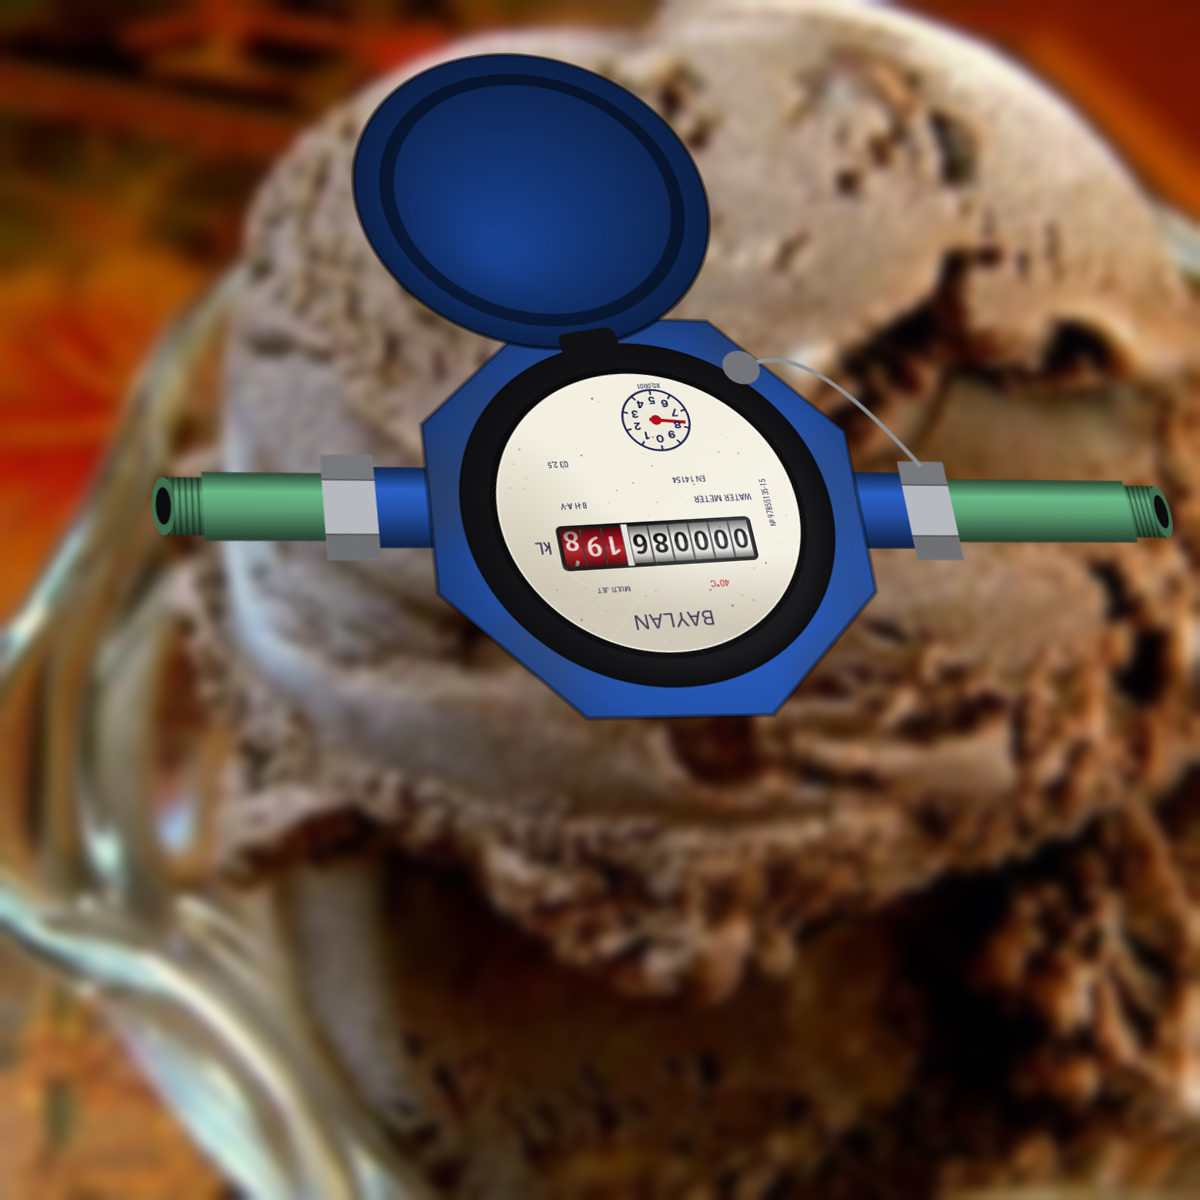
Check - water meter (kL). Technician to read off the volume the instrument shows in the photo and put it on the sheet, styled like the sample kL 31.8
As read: kL 86.1977
